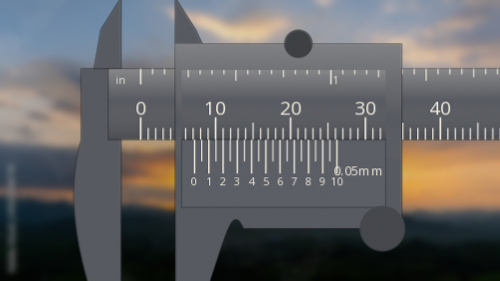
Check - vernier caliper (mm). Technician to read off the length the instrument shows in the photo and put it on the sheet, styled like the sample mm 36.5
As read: mm 7.2
